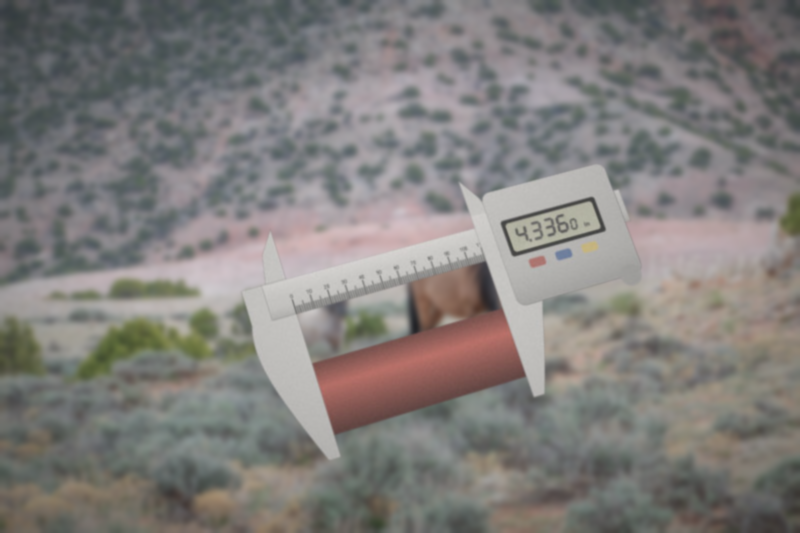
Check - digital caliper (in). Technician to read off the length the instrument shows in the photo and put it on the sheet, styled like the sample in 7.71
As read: in 4.3360
